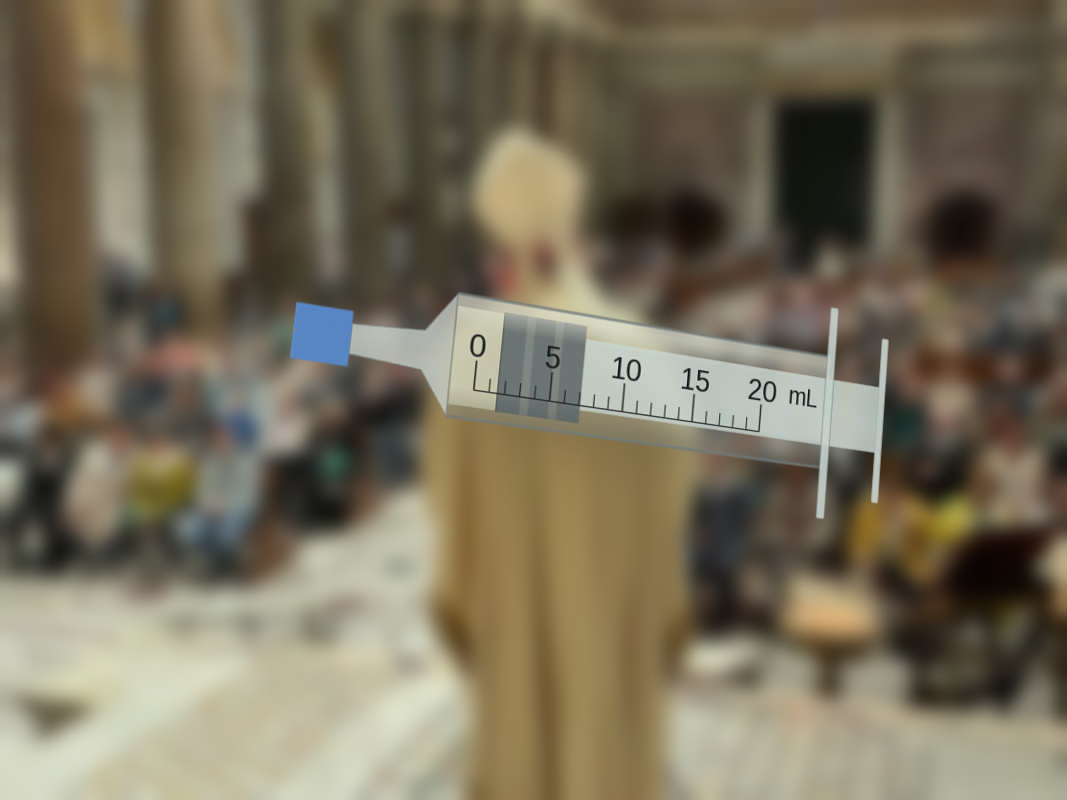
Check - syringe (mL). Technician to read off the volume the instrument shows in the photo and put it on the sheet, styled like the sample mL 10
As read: mL 1.5
